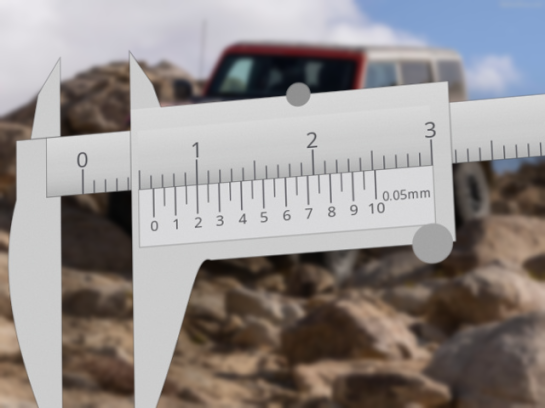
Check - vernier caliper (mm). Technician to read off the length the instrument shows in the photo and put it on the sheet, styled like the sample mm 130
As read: mm 6.2
